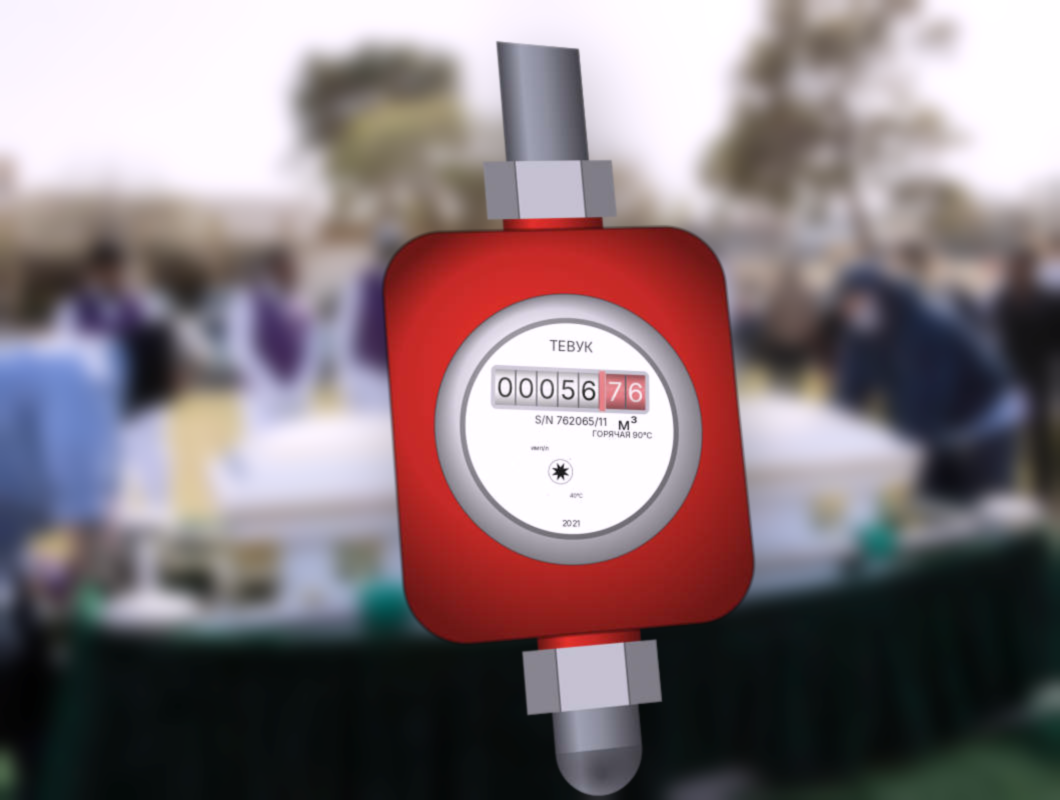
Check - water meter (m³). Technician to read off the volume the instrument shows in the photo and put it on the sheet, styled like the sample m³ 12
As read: m³ 56.76
